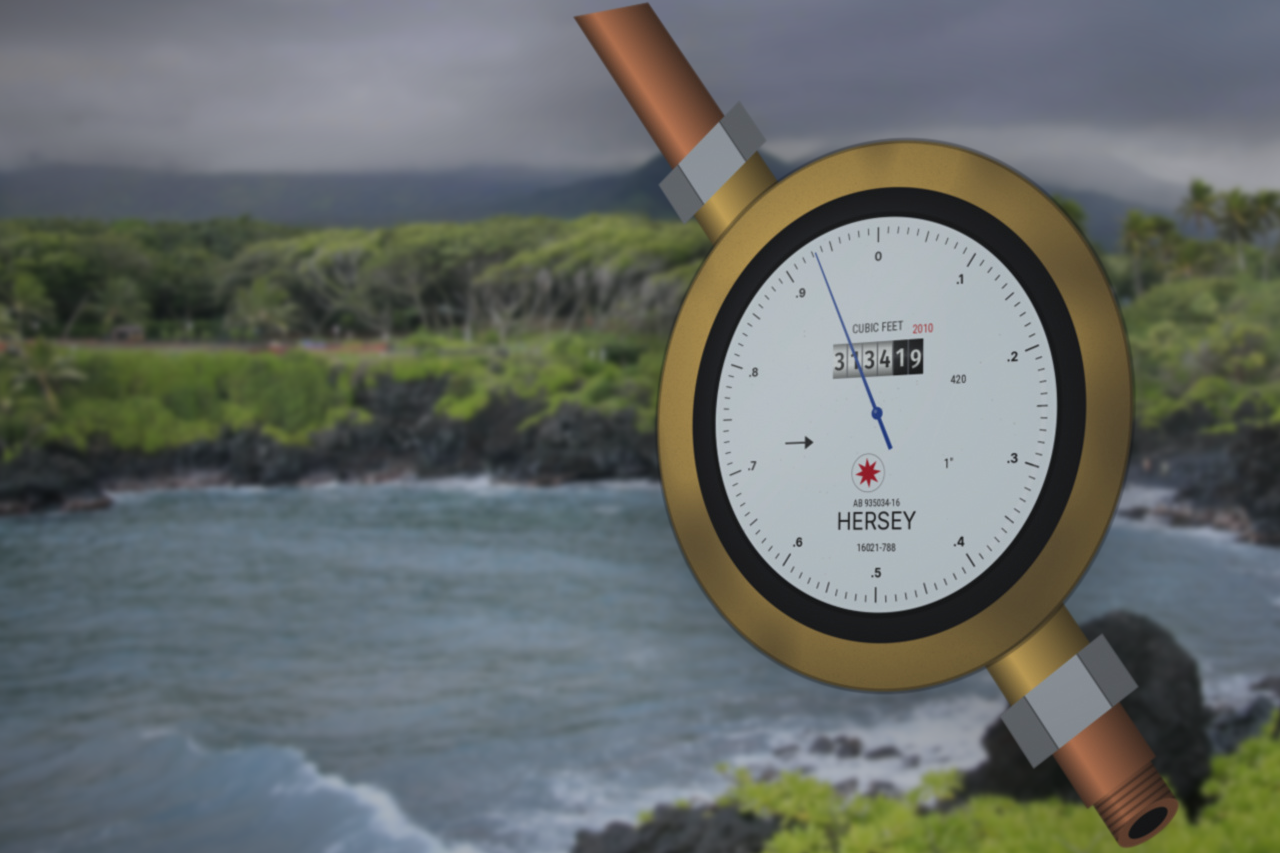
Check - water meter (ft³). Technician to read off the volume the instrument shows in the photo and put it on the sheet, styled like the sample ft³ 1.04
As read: ft³ 313418.93
